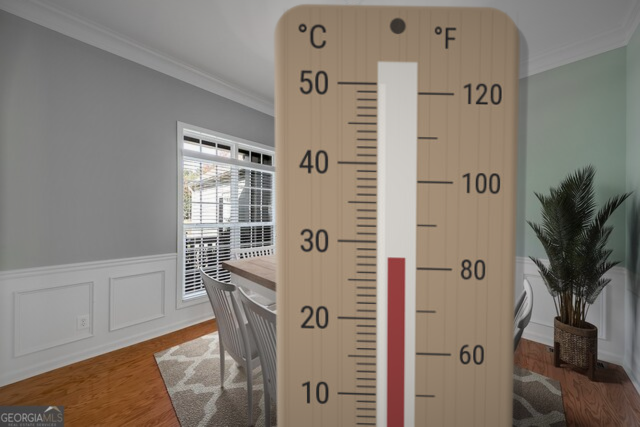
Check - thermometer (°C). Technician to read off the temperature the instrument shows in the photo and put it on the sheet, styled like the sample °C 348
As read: °C 28
